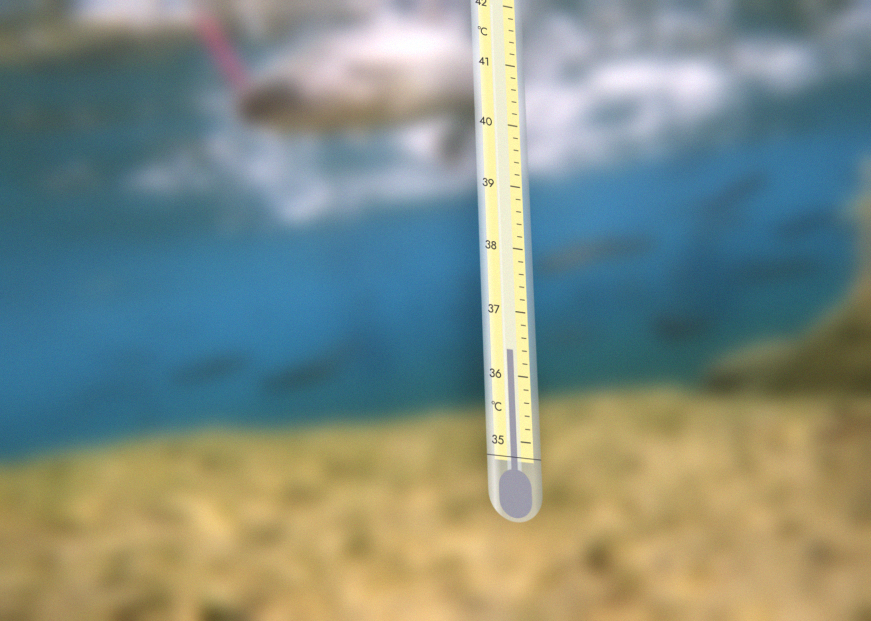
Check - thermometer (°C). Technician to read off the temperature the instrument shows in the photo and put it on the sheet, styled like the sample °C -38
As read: °C 36.4
